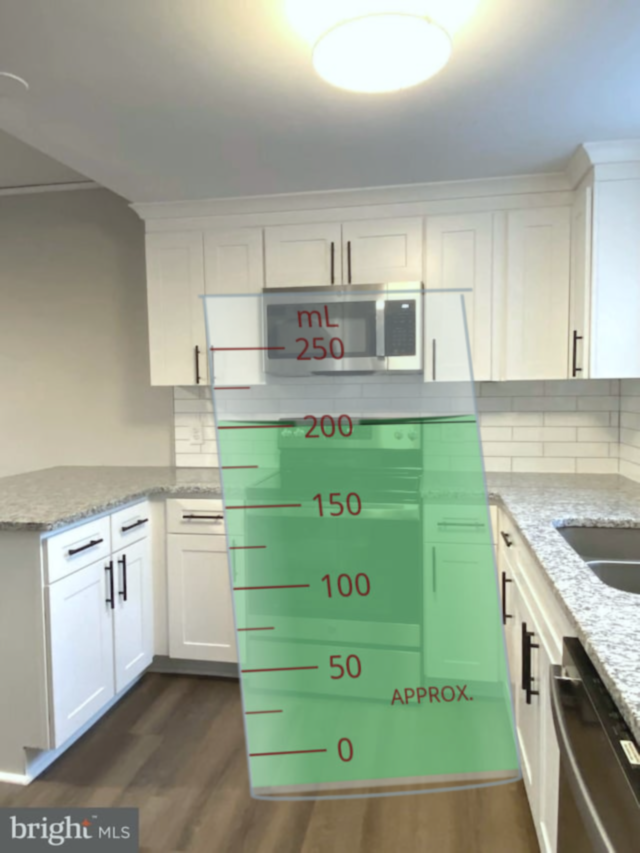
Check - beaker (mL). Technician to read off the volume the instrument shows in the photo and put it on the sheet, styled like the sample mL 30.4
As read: mL 200
